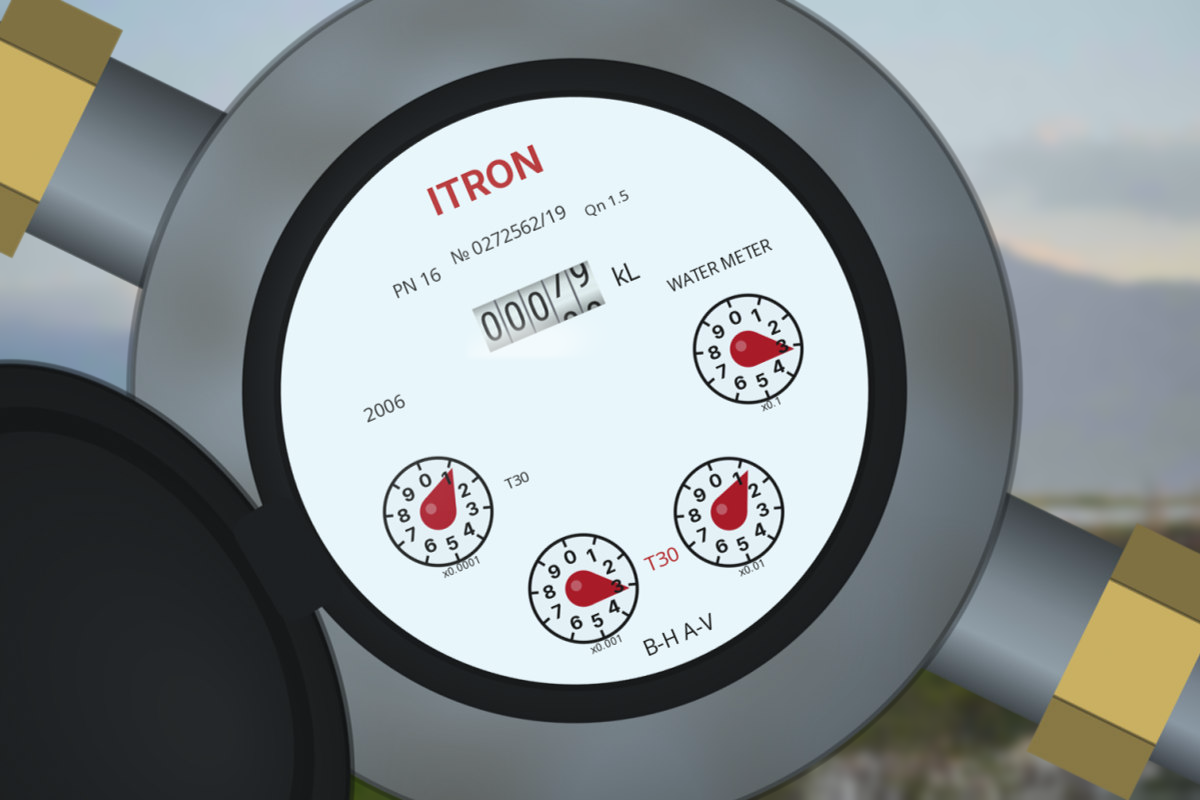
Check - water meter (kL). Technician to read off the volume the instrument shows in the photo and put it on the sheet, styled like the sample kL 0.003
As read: kL 79.3131
